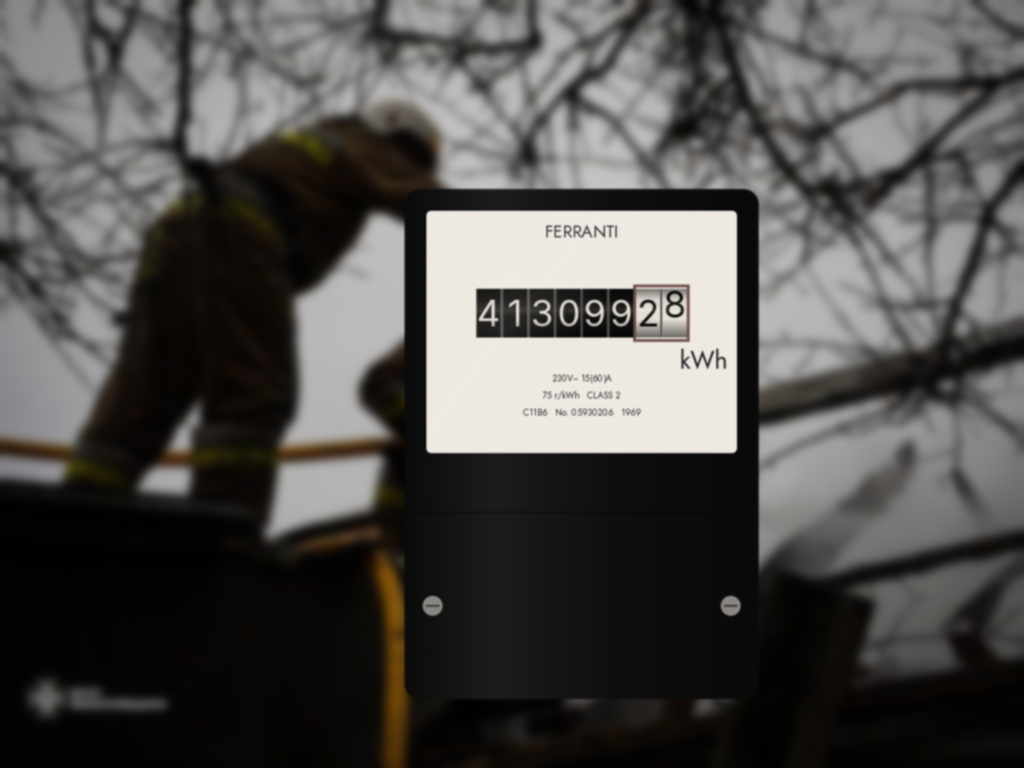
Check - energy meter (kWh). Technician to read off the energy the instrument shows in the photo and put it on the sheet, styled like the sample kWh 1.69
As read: kWh 413099.28
